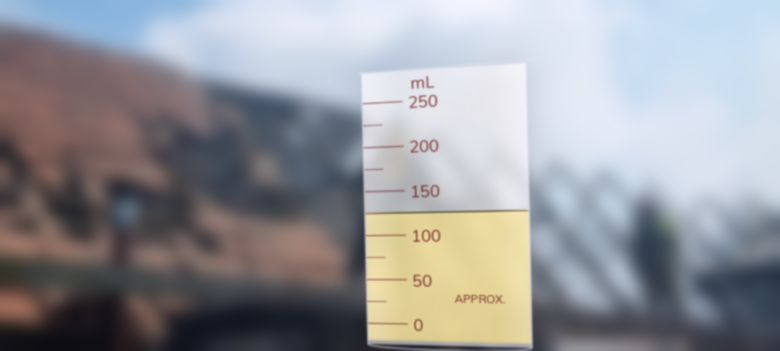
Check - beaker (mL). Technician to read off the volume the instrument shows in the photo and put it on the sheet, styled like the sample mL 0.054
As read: mL 125
